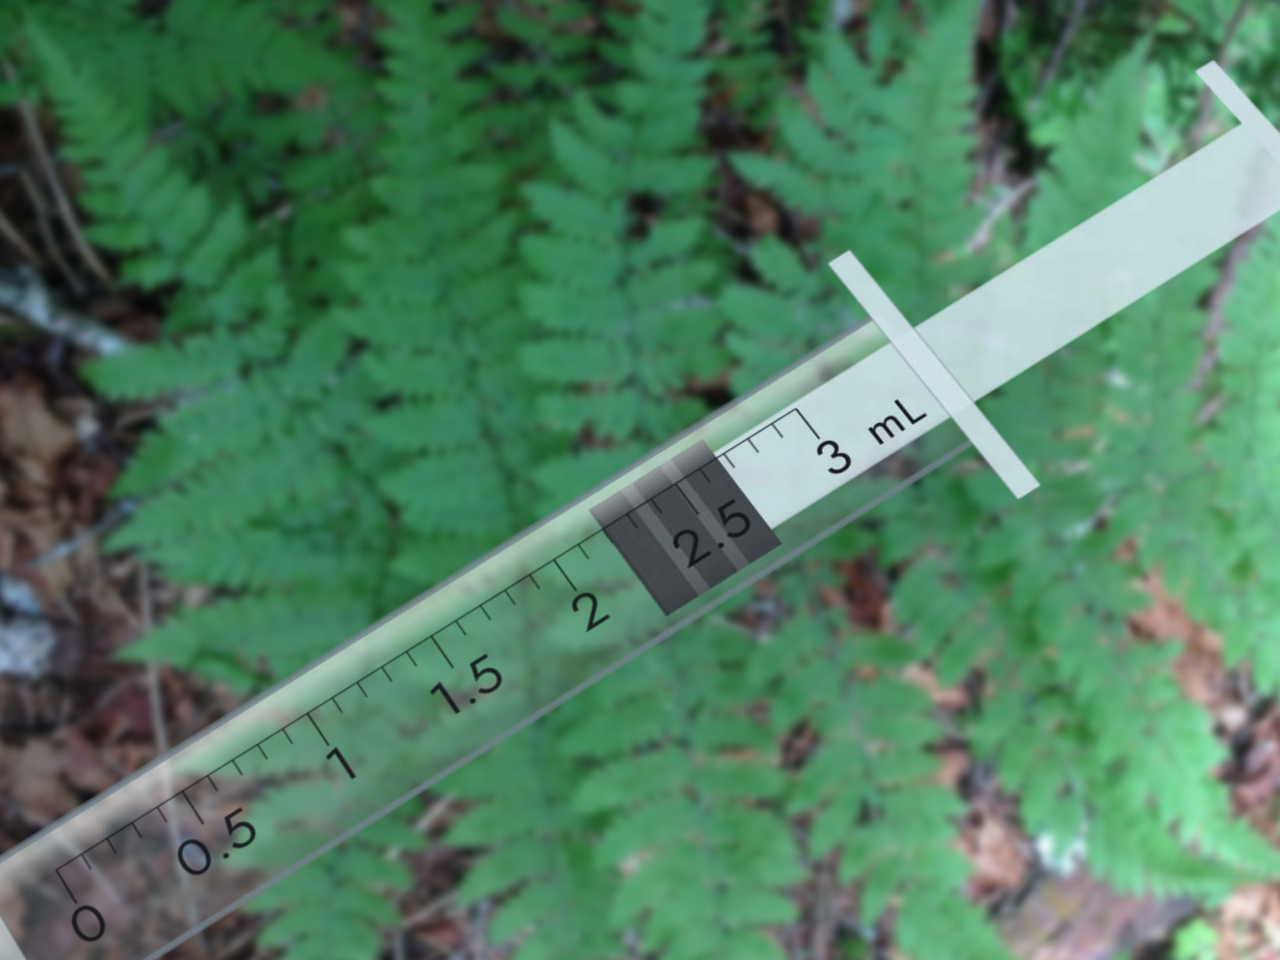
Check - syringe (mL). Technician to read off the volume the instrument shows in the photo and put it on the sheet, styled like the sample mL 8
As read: mL 2.2
